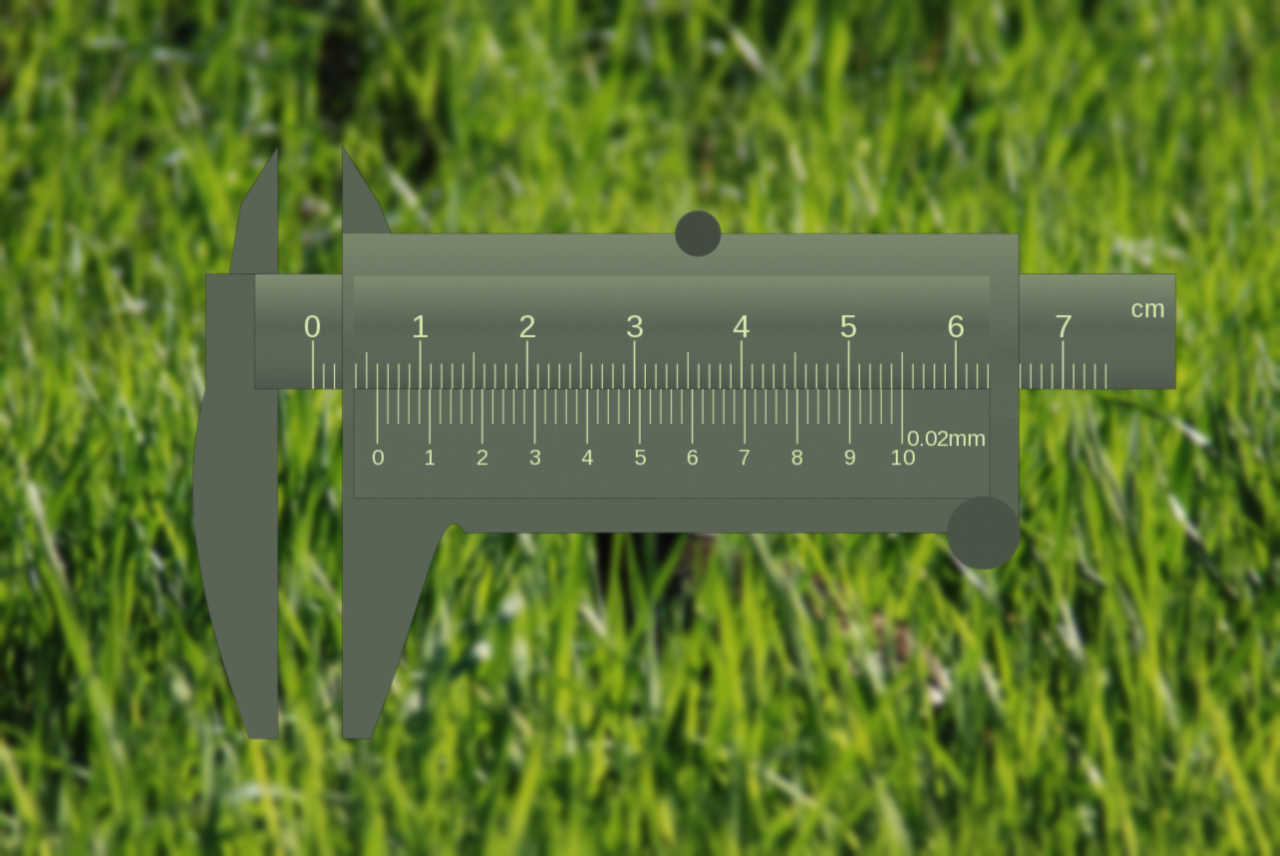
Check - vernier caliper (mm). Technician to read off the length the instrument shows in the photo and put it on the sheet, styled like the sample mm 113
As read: mm 6.0
